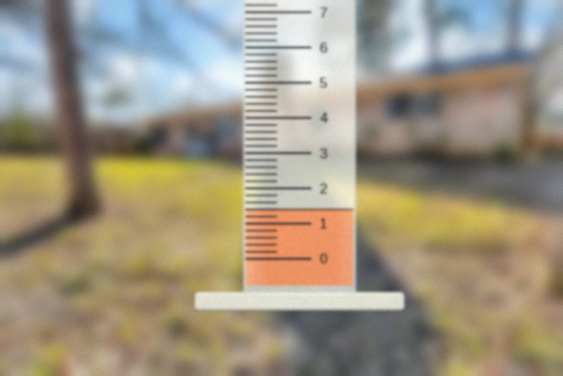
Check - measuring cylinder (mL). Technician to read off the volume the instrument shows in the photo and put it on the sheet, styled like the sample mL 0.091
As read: mL 1.4
